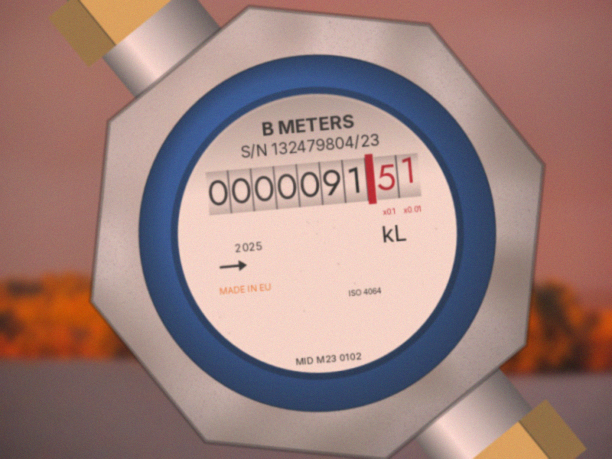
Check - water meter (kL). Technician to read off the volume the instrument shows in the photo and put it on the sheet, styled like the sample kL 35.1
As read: kL 91.51
